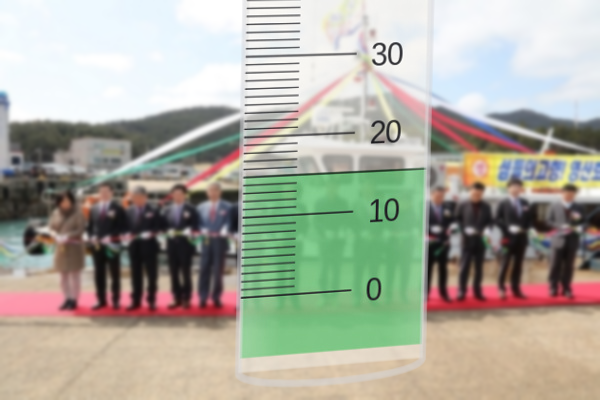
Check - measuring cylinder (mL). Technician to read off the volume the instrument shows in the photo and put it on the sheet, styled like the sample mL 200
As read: mL 15
